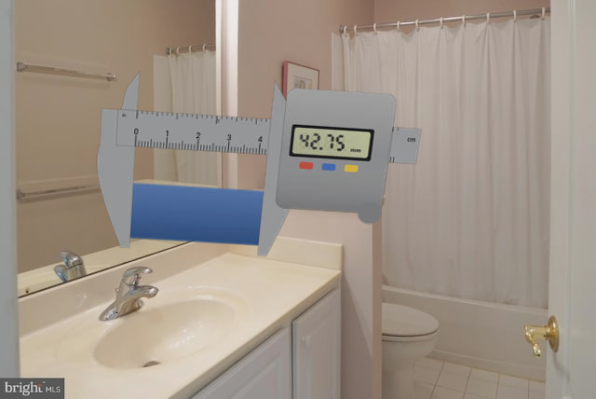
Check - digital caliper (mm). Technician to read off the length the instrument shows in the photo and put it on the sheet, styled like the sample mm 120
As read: mm 42.75
